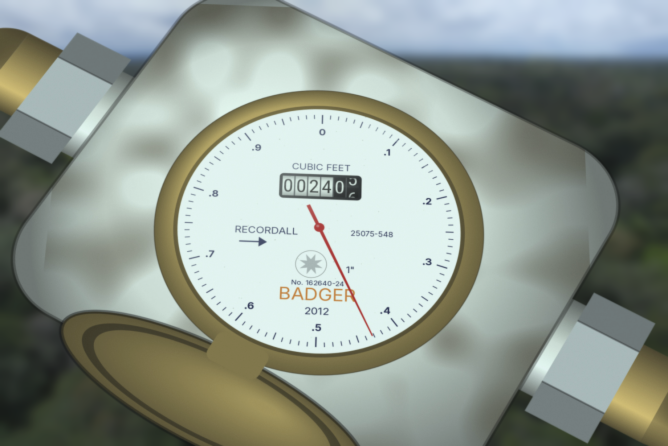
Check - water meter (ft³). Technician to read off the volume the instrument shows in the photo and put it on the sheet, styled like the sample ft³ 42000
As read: ft³ 2405.43
